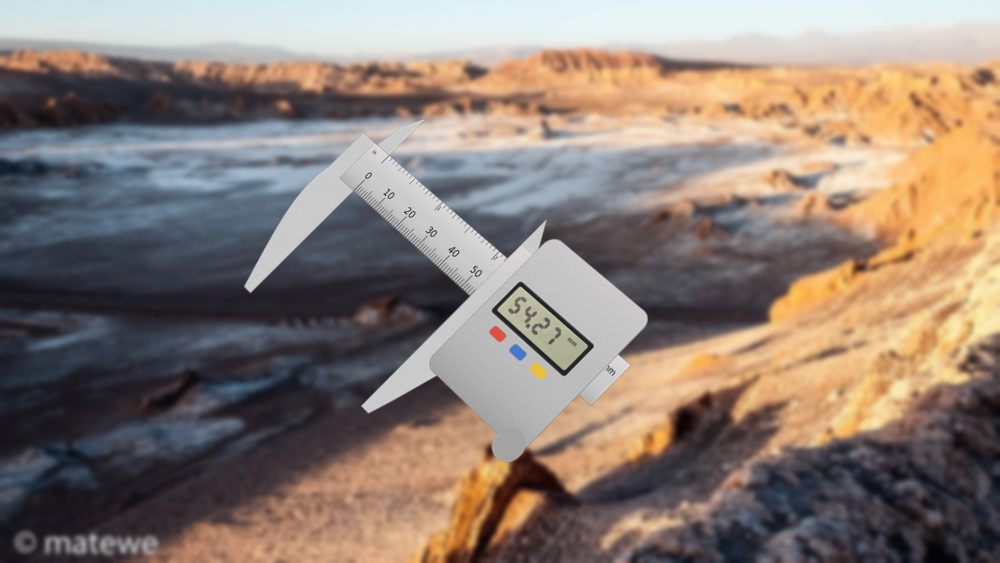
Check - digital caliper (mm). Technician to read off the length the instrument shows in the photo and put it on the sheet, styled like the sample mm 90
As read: mm 54.27
